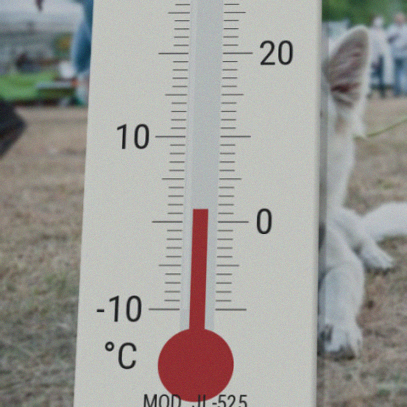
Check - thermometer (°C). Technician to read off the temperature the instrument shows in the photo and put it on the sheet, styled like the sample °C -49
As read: °C 1.5
